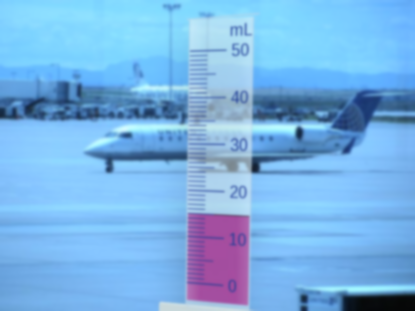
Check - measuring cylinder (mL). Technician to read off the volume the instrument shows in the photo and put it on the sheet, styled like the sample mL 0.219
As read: mL 15
